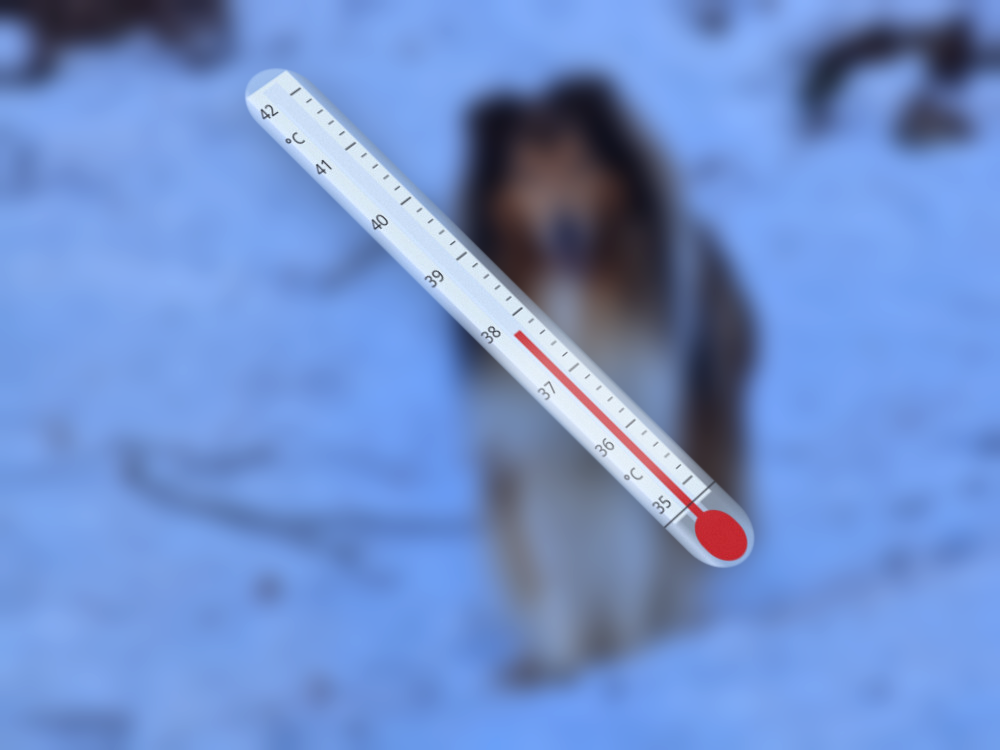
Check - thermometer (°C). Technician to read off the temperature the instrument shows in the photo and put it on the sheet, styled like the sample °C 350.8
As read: °C 37.8
